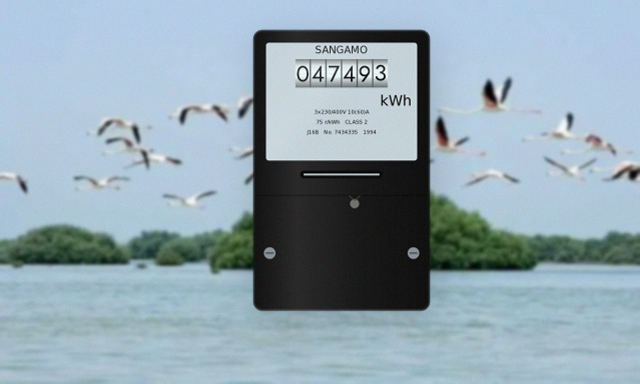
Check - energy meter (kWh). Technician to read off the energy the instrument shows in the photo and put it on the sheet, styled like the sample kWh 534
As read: kWh 47493
